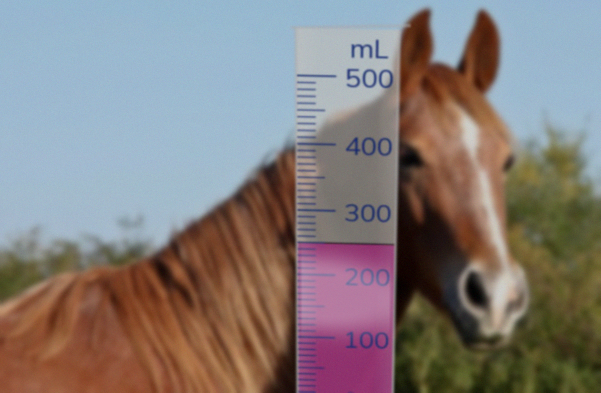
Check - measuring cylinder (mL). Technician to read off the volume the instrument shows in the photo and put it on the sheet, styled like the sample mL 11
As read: mL 250
